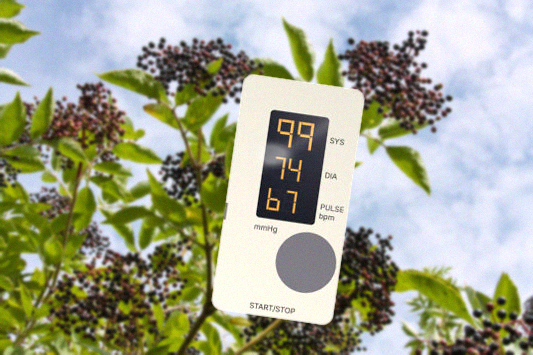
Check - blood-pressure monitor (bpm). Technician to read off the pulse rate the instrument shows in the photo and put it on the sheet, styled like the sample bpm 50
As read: bpm 67
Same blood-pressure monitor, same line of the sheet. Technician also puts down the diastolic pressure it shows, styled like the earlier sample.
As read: mmHg 74
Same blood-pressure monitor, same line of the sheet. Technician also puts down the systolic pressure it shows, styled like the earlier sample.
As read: mmHg 99
